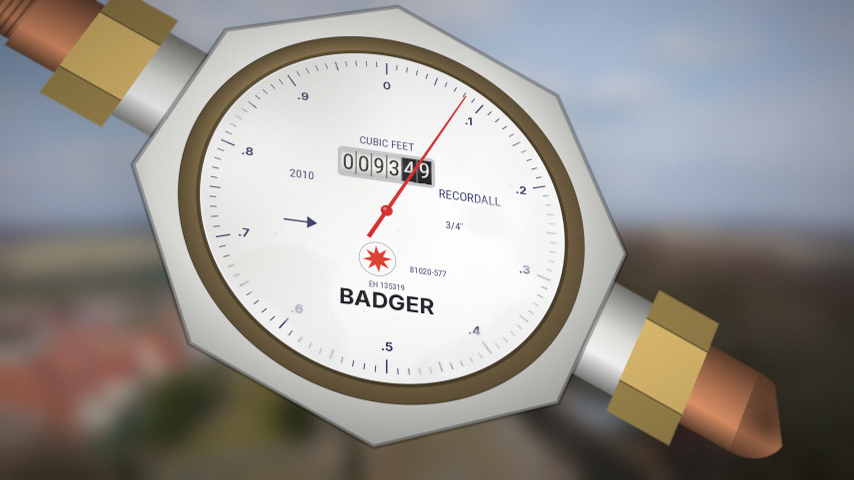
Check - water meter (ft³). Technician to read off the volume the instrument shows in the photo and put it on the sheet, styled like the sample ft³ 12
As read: ft³ 9349.08
